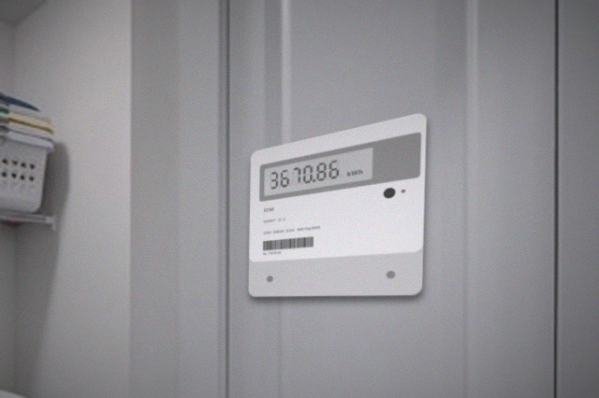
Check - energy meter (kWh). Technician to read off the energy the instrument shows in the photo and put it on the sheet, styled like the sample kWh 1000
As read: kWh 3670.86
